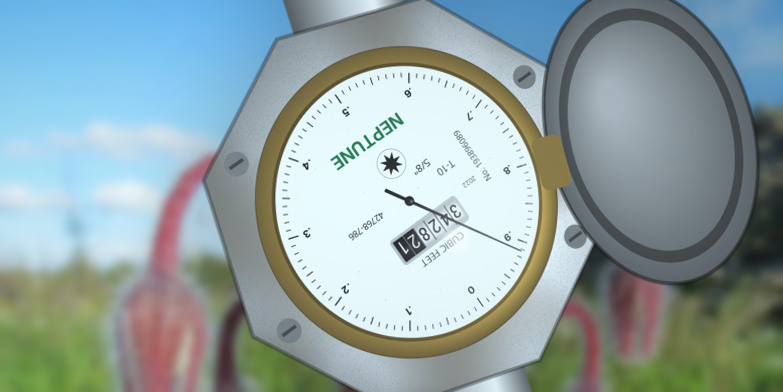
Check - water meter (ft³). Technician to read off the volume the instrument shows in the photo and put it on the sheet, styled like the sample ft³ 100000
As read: ft³ 342820.91
